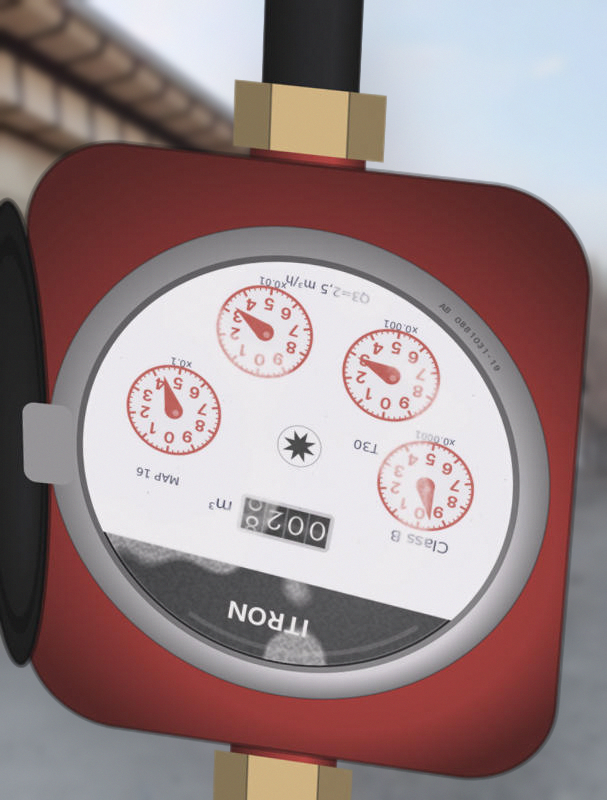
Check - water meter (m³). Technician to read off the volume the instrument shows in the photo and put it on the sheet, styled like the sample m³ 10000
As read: m³ 28.4329
